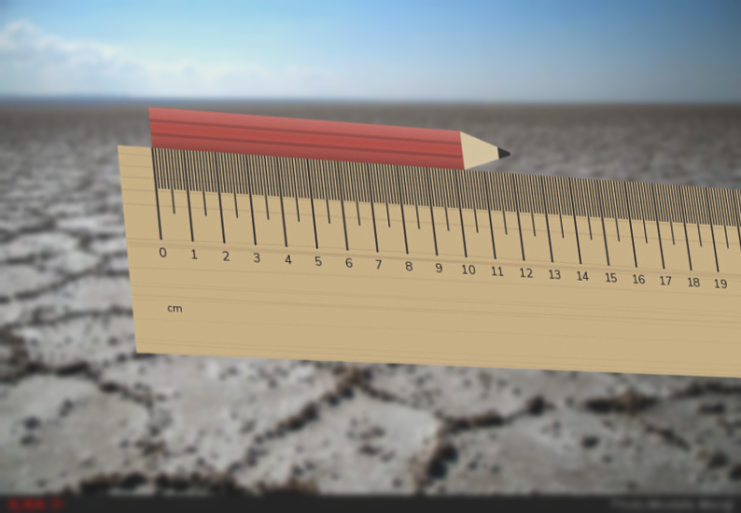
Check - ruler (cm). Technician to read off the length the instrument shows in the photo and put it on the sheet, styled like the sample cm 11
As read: cm 12
